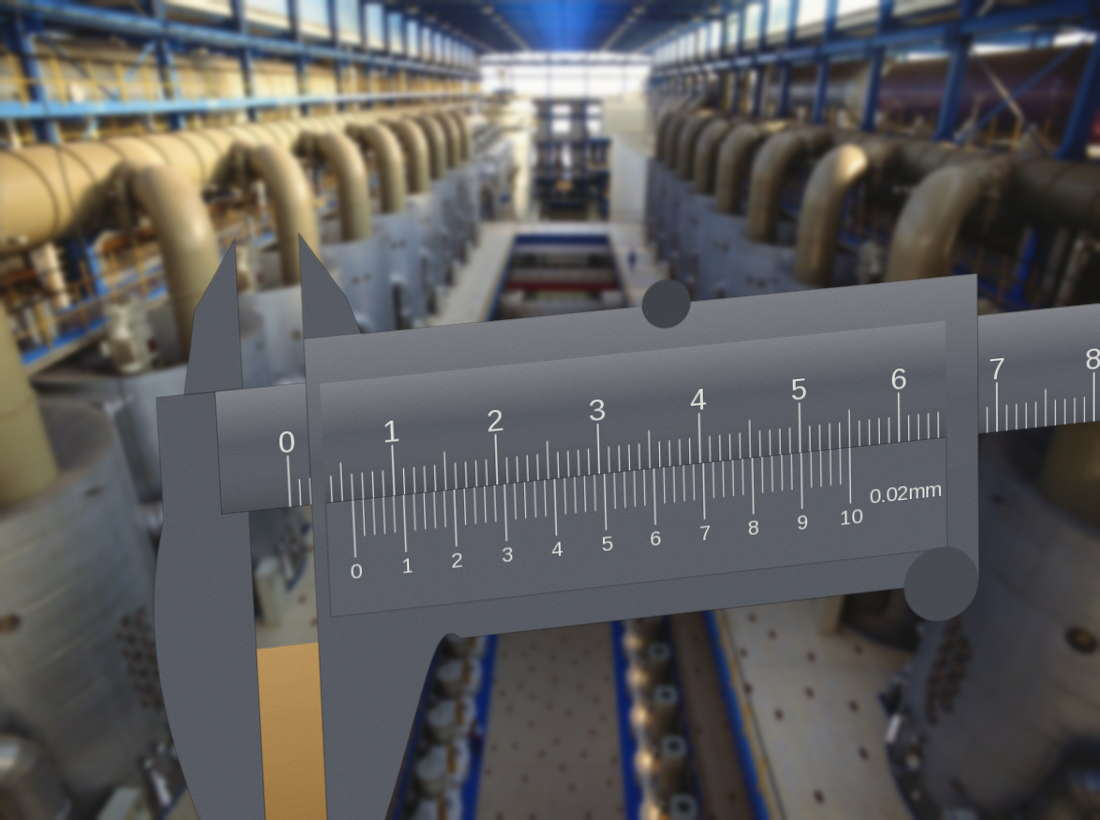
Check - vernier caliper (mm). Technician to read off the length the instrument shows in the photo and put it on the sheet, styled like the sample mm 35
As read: mm 6.0
